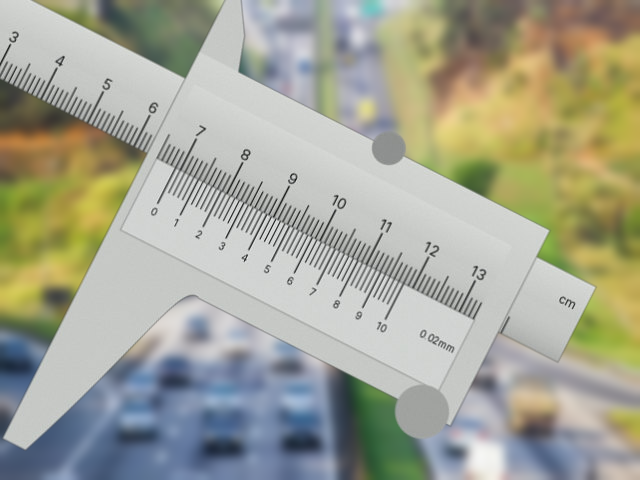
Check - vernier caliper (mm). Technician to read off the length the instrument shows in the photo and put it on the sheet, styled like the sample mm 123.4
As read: mm 69.0
